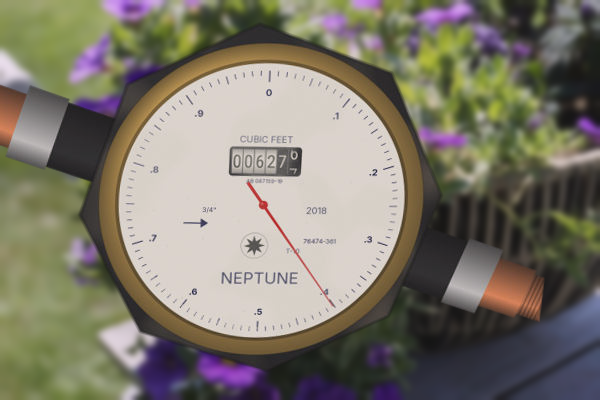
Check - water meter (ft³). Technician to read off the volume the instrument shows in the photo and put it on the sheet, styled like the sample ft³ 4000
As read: ft³ 6276.40
